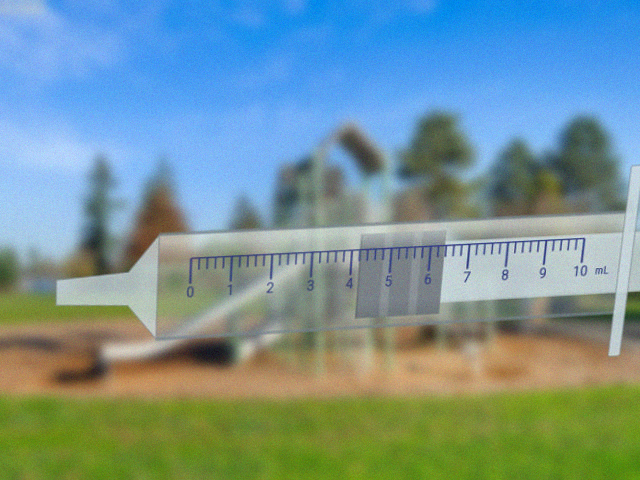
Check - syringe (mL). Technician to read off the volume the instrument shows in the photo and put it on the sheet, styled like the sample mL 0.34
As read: mL 4.2
